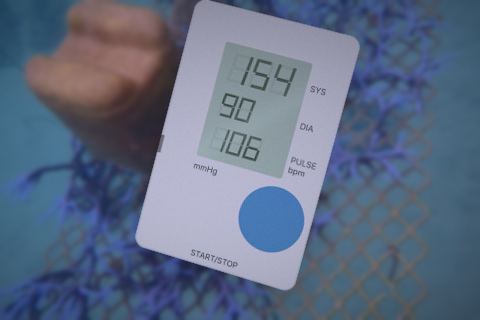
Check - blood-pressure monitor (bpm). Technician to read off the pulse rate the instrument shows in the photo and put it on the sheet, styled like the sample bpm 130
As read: bpm 106
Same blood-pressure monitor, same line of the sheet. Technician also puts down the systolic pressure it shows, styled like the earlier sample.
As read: mmHg 154
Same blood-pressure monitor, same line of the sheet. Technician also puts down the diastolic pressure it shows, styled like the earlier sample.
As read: mmHg 90
